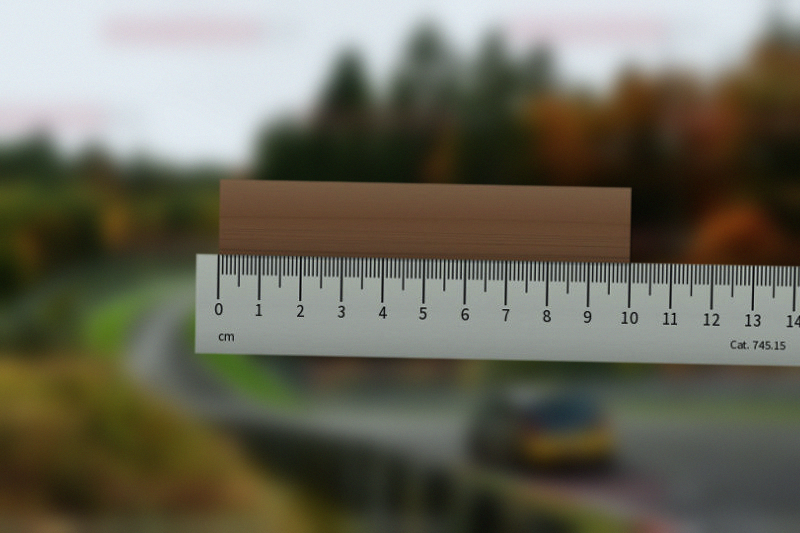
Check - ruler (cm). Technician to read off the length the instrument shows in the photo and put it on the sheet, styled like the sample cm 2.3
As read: cm 10
